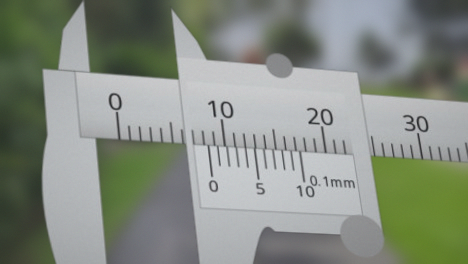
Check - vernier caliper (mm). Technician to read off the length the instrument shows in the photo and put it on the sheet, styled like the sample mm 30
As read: mm 8.4
